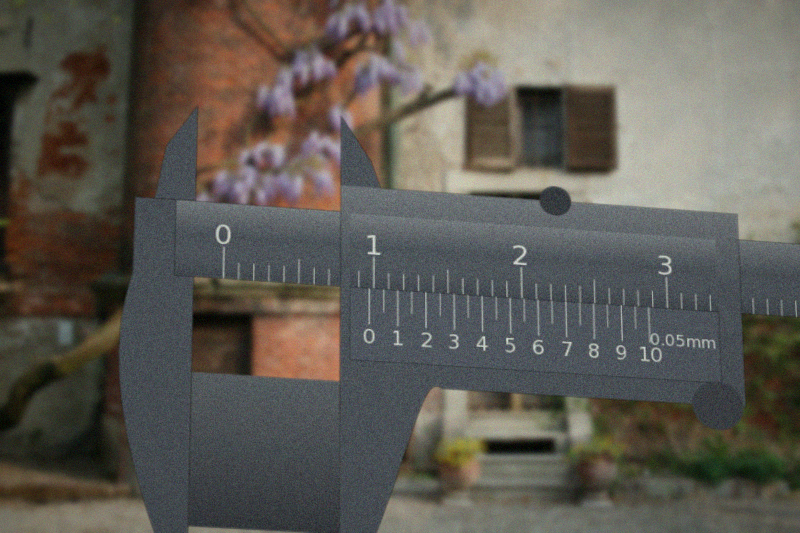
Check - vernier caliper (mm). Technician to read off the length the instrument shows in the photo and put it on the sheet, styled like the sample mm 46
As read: mm 9.7
